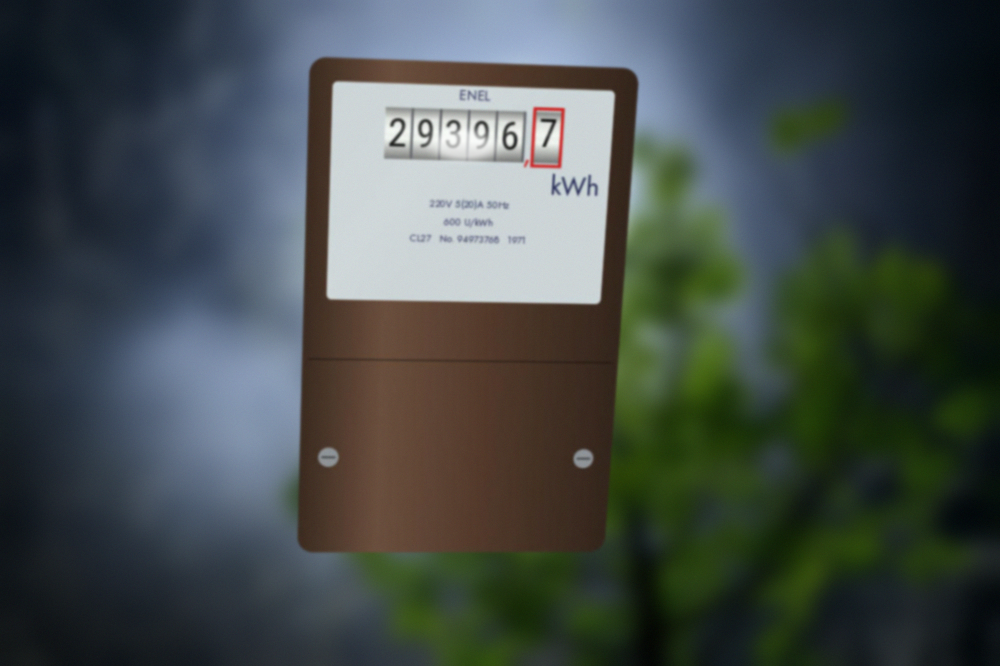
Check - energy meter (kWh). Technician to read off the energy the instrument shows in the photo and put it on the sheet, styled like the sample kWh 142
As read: kWh 29396.7
